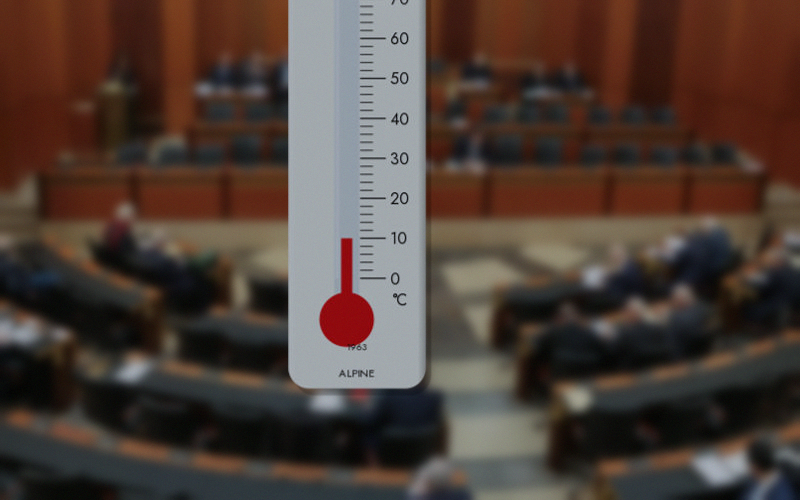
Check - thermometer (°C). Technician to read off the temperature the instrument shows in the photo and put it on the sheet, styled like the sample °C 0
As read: °C 10
